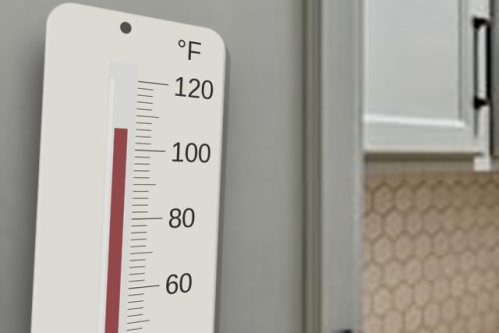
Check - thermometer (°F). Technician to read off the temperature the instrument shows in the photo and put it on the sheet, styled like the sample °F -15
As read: °F 106
